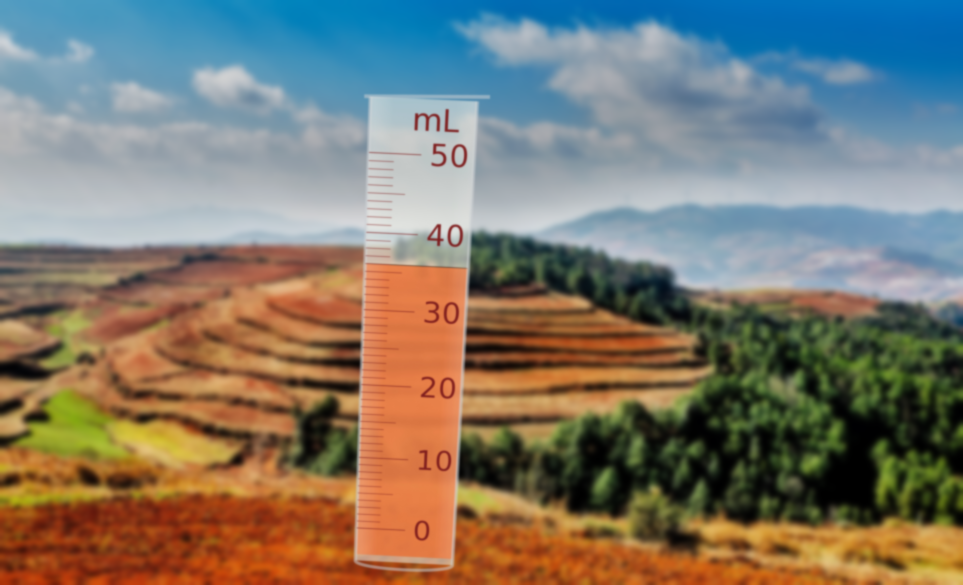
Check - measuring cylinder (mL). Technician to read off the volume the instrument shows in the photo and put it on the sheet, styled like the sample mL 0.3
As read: mL 36
